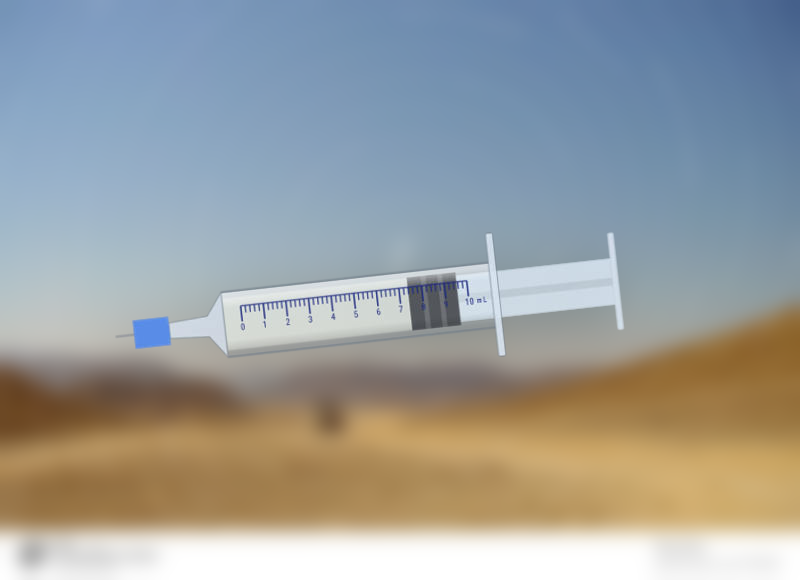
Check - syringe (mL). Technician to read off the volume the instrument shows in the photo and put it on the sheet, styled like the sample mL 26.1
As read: mL 7.4
